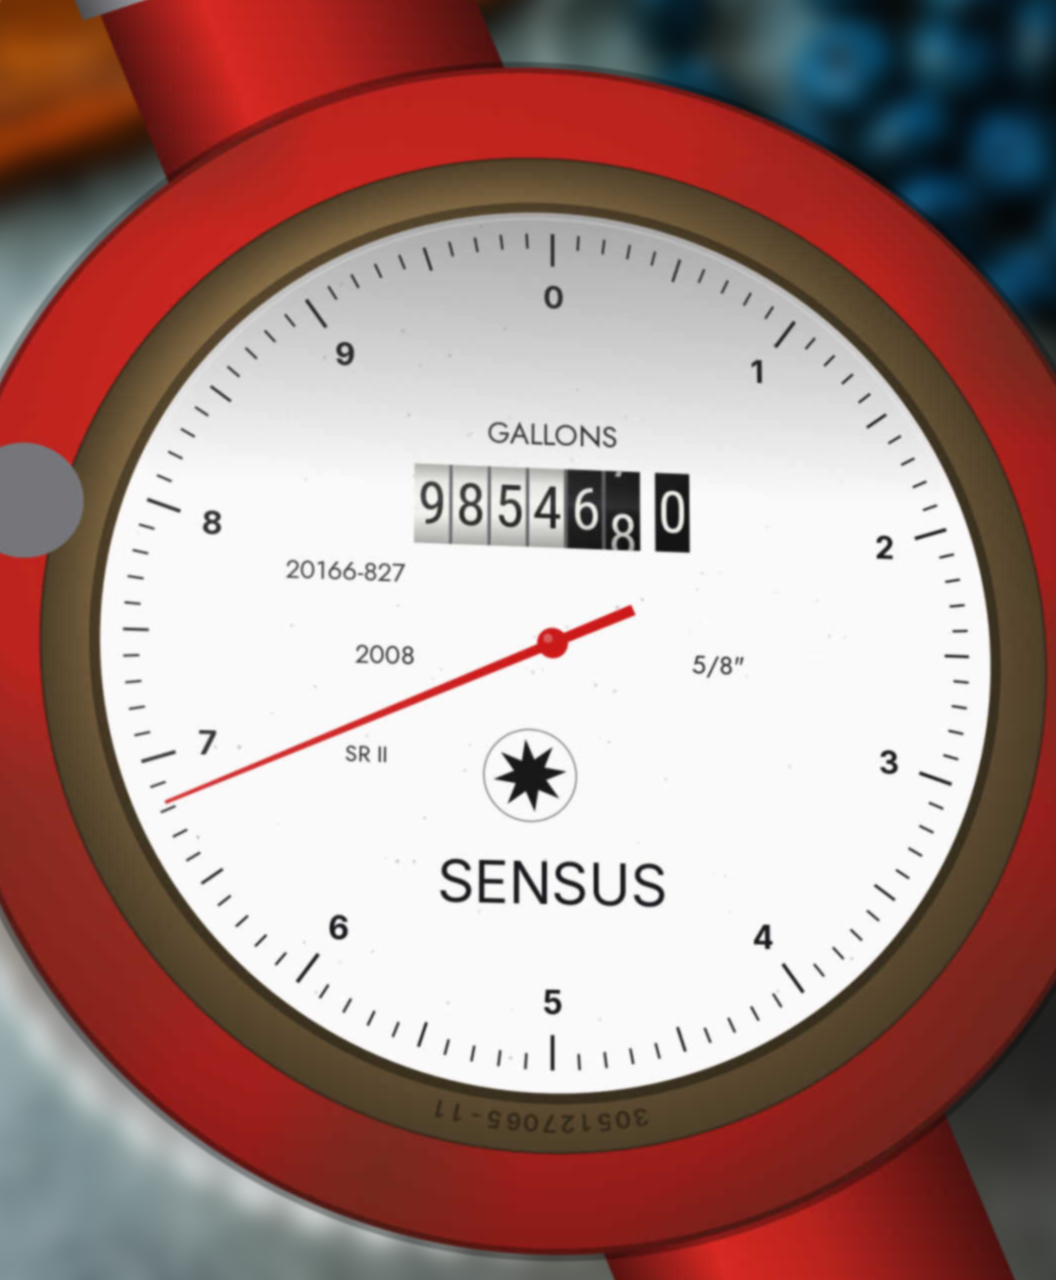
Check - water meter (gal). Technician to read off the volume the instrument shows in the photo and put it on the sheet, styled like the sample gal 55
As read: gal 9854676.8
